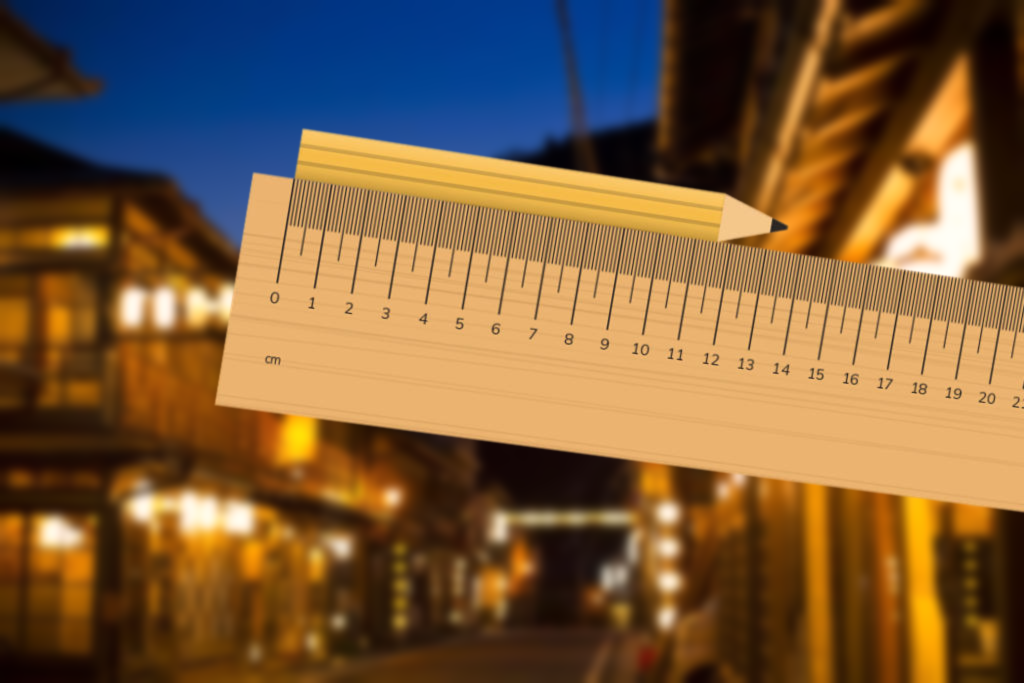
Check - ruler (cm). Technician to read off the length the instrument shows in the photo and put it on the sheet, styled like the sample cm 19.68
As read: cm 13.5
